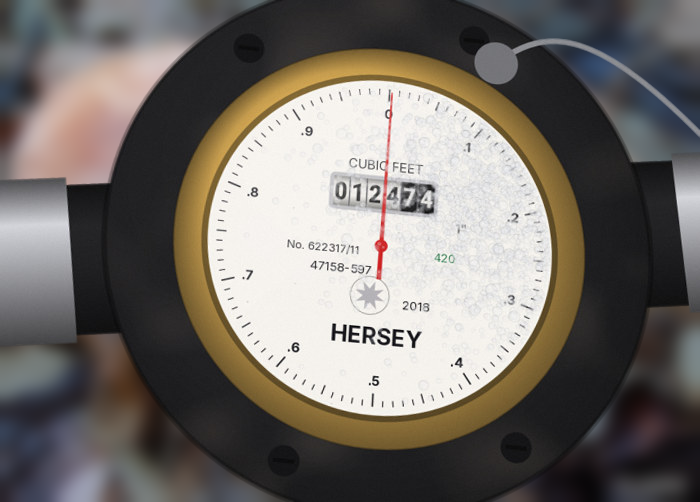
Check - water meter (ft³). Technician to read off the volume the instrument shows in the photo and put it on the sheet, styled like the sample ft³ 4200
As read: ft³ 12474.00
